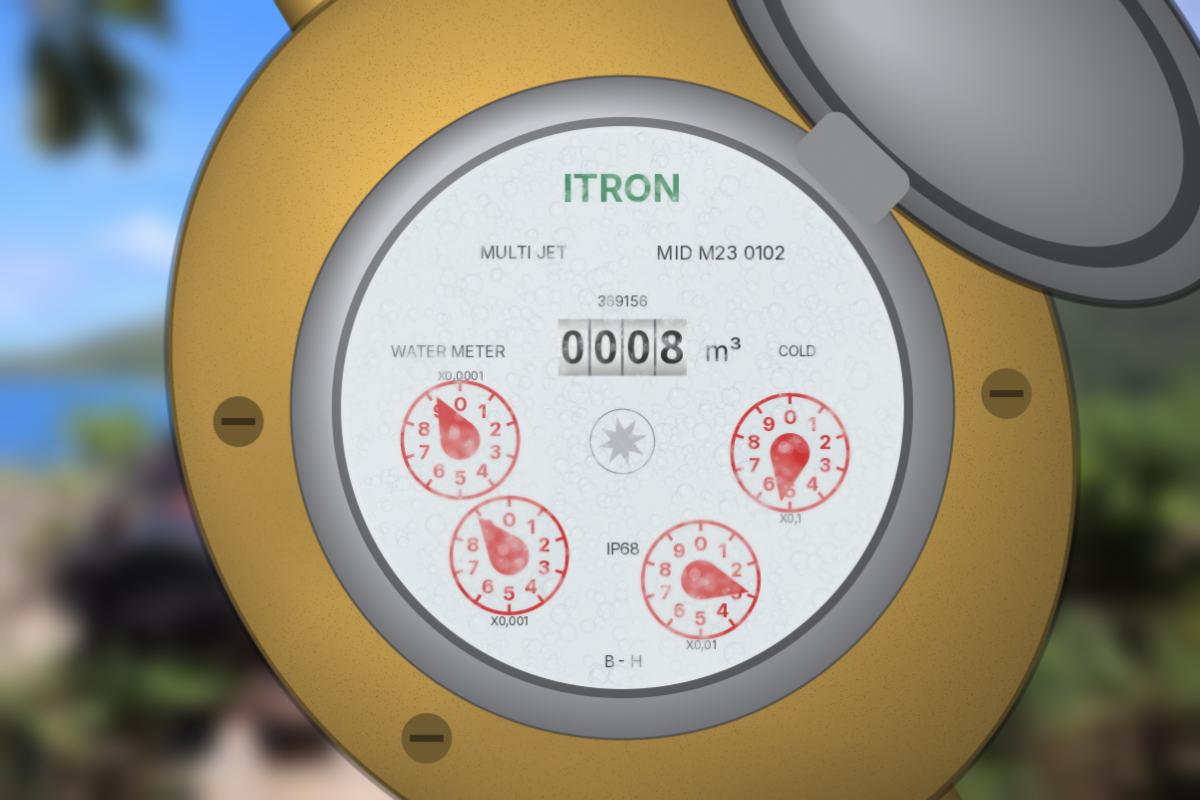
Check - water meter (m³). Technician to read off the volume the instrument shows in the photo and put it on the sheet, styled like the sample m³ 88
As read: m³ 8.5289
